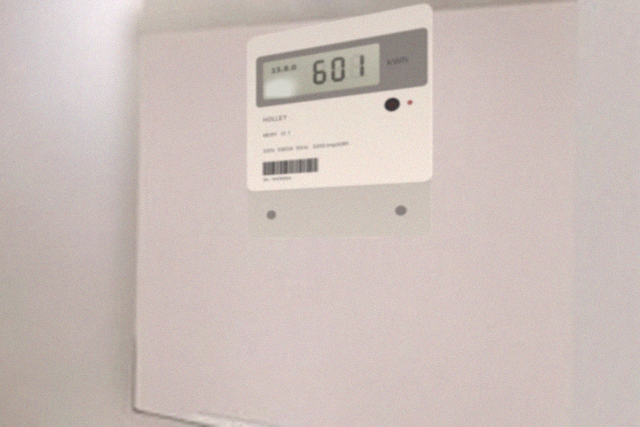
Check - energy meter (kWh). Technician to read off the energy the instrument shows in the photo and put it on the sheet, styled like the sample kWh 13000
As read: kWh 601
